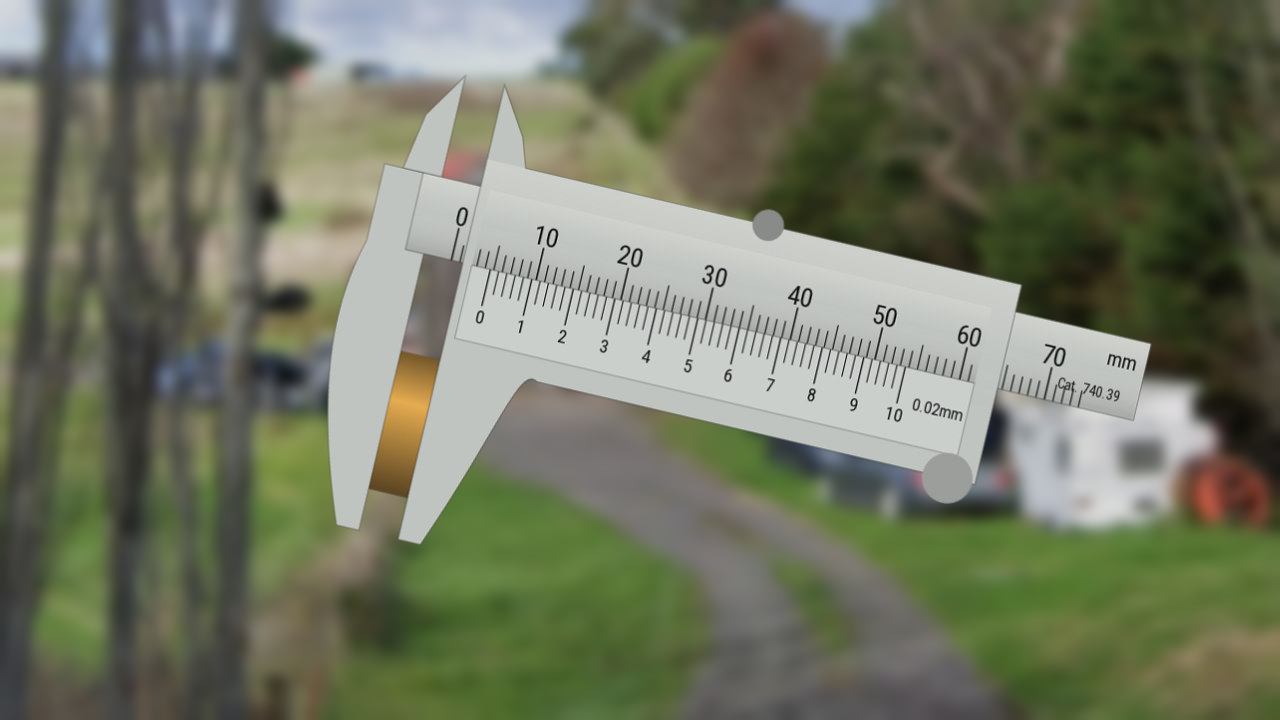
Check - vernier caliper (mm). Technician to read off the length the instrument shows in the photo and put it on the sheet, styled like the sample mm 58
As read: mm 4.6
